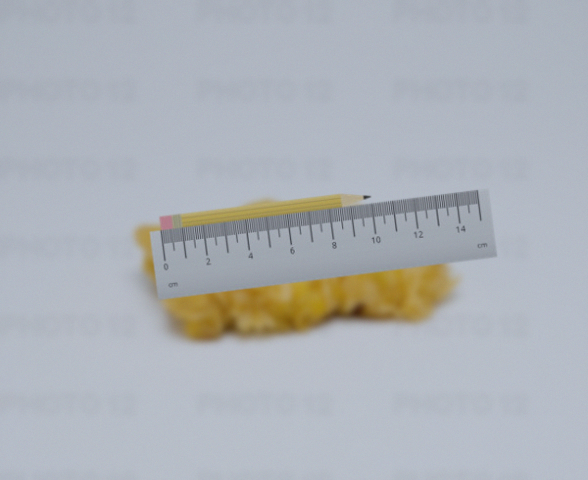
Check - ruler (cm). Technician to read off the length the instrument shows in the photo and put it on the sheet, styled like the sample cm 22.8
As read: cm 10
